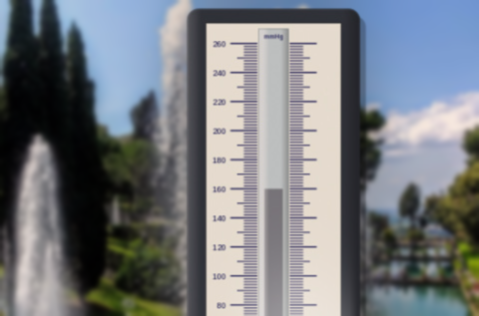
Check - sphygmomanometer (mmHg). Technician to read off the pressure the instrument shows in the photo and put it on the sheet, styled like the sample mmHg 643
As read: mmHg 160
